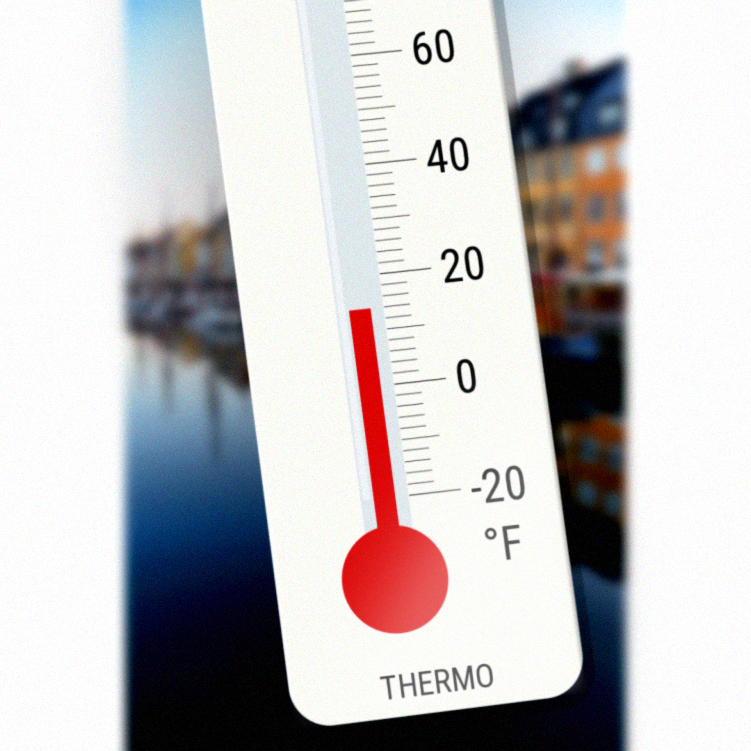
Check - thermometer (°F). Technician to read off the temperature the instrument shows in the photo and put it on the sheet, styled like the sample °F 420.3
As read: °F 14
